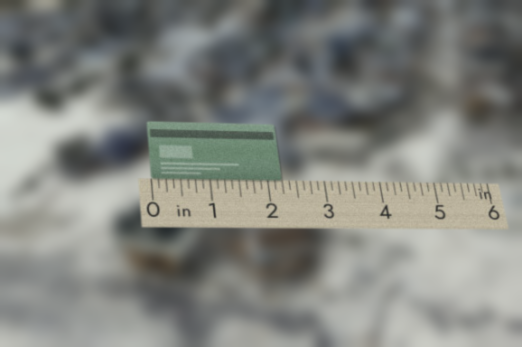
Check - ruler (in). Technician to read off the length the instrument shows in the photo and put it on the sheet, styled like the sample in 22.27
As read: in 2.25
